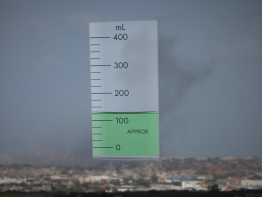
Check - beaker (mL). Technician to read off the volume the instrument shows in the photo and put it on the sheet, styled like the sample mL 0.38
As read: mL 125
